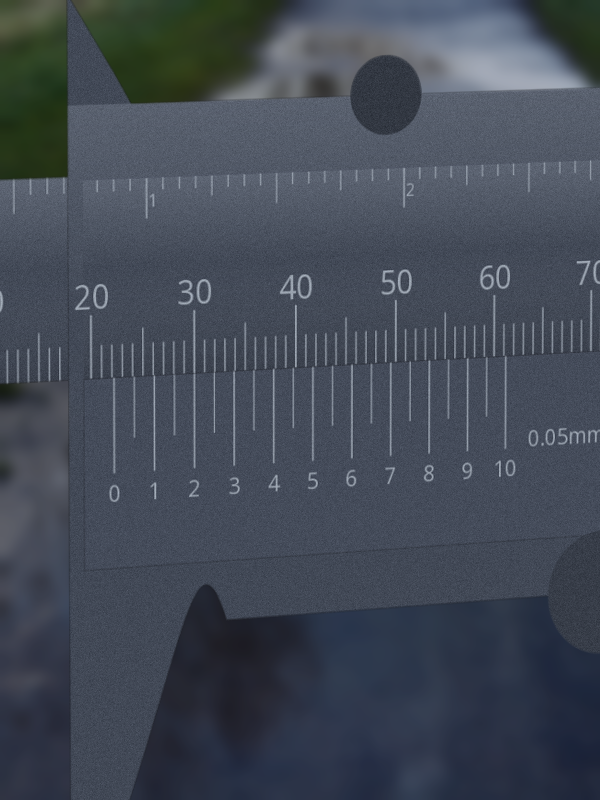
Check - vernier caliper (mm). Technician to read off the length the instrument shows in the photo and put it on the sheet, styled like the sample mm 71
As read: mm 22.2
